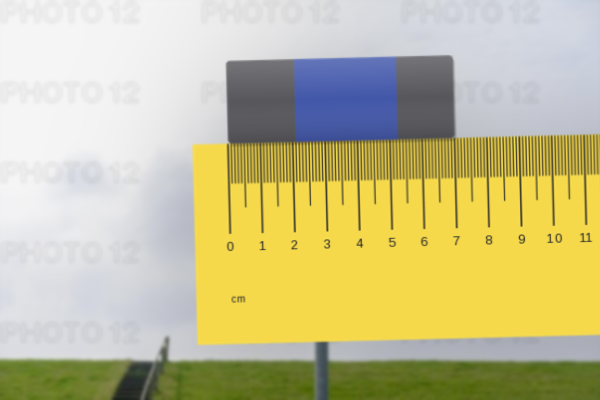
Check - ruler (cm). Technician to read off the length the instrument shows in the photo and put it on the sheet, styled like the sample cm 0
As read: cm 7
